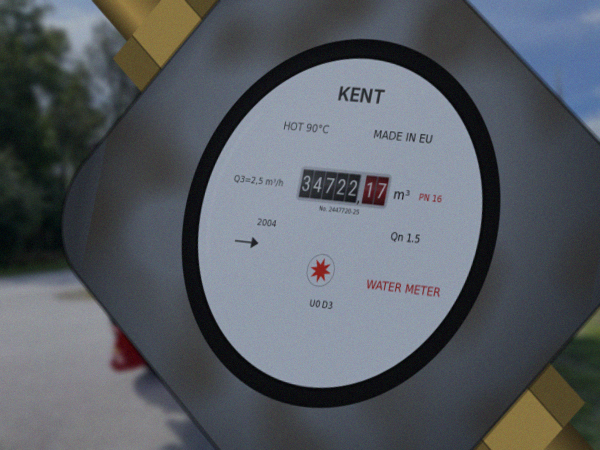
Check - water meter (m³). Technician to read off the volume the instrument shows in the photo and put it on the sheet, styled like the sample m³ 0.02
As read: m³ 34722.17
